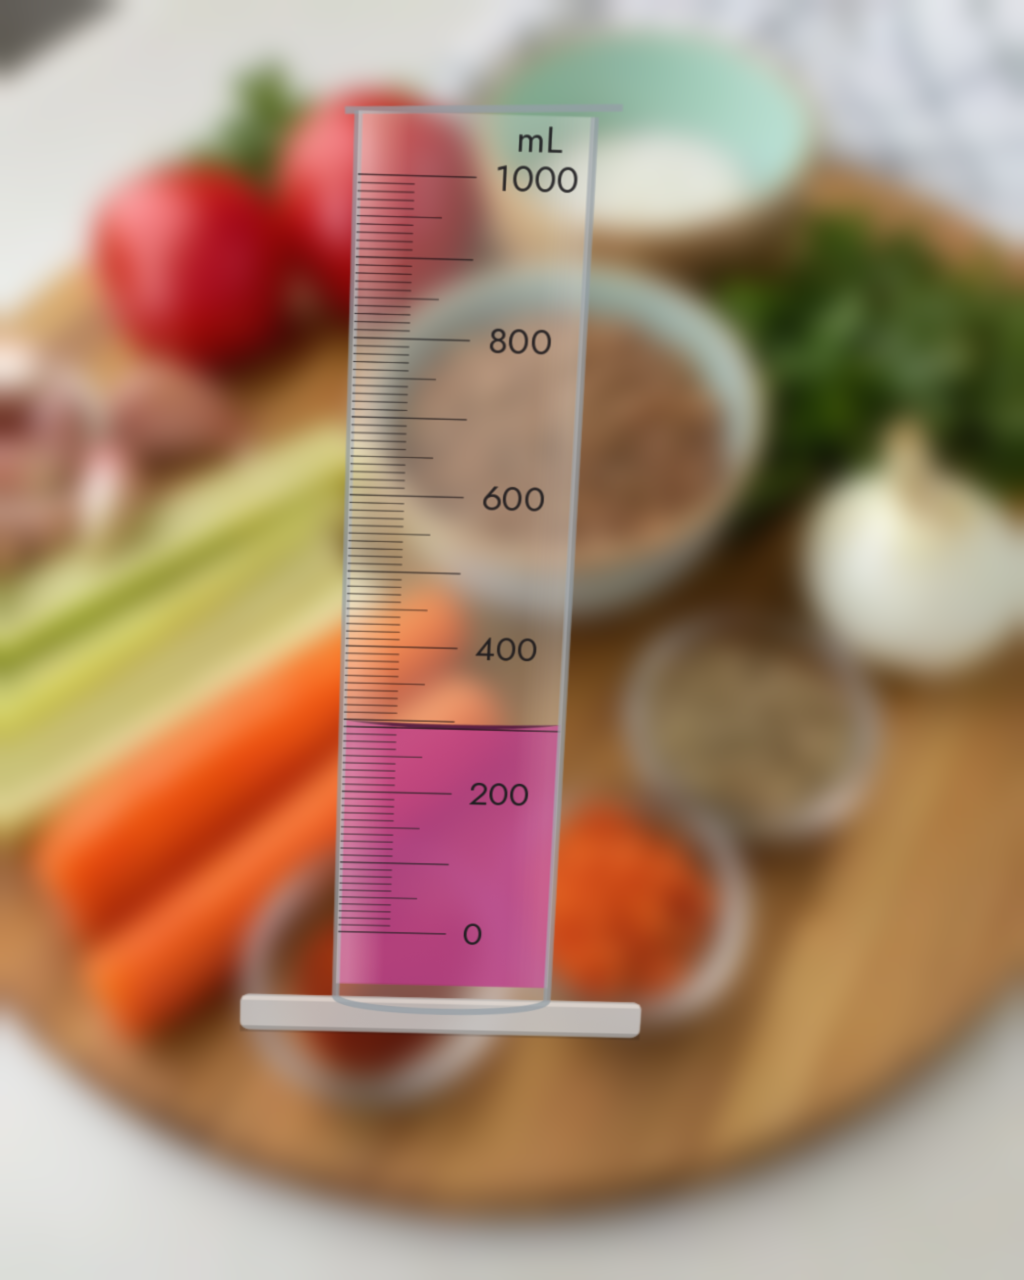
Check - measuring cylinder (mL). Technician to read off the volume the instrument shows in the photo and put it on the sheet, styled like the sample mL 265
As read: mL 290
